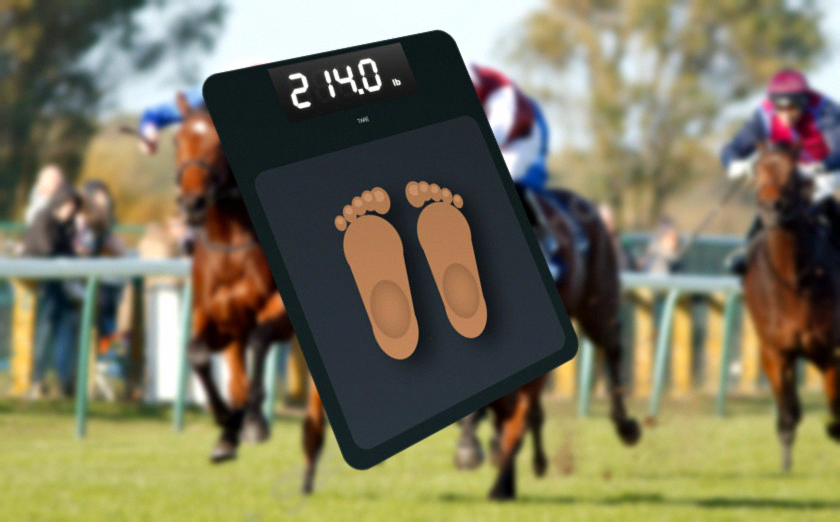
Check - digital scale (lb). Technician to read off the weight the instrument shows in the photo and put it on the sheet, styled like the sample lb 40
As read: lb 214.0
